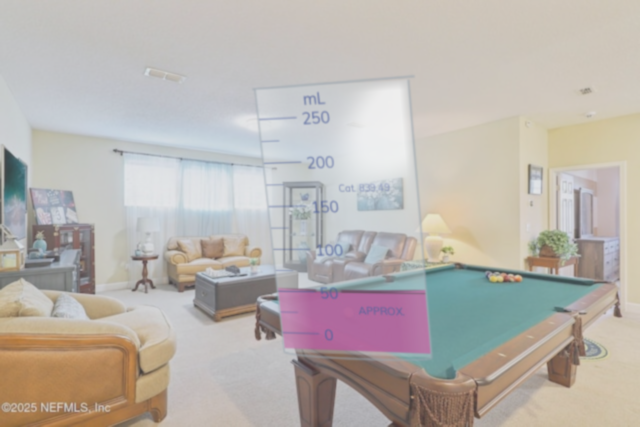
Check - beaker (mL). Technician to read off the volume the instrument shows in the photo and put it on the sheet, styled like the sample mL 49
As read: mL 50
